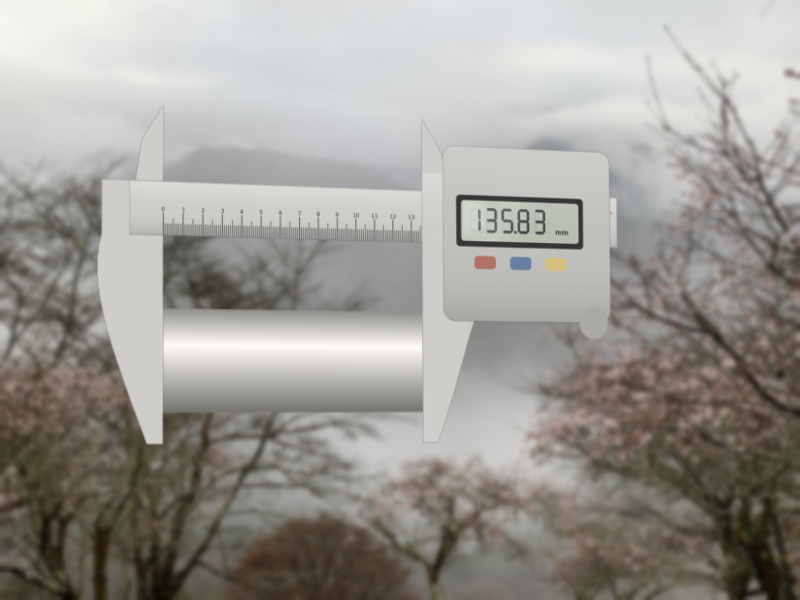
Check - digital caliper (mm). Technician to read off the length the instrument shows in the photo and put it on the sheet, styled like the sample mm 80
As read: mm 135.83
